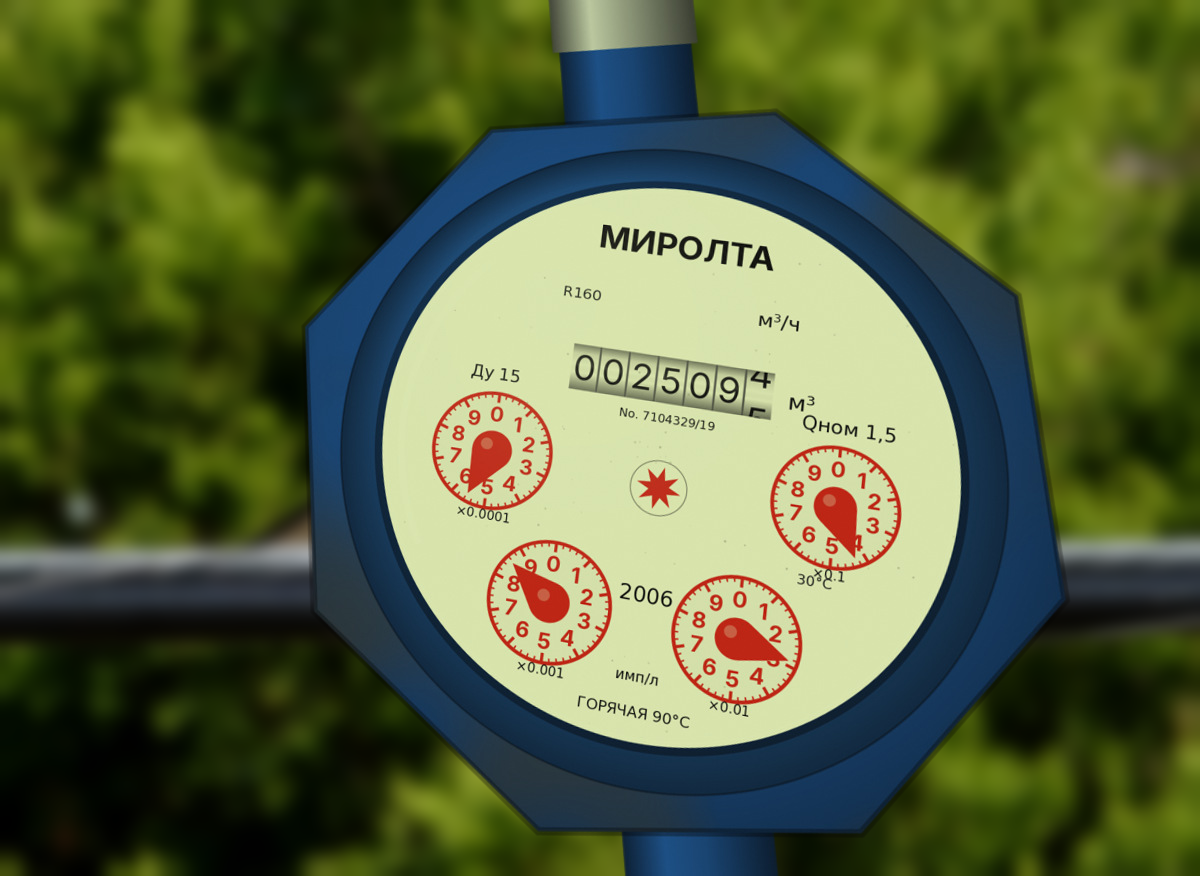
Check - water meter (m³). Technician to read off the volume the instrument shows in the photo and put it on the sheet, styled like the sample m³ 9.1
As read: m³ 25094.4285
